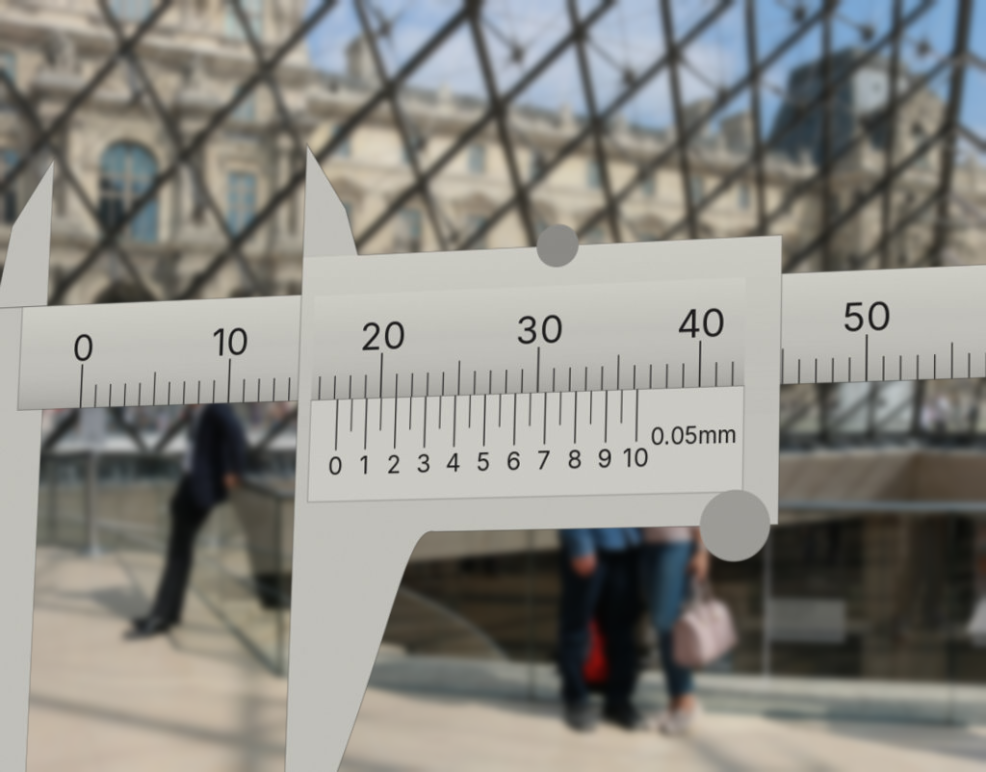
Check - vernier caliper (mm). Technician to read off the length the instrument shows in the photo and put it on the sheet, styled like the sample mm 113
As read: mm 17.2
